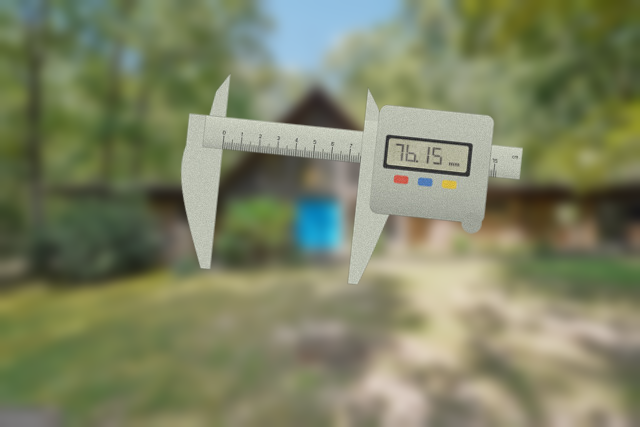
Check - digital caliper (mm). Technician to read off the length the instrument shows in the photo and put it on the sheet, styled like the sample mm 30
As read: mm 76.15
